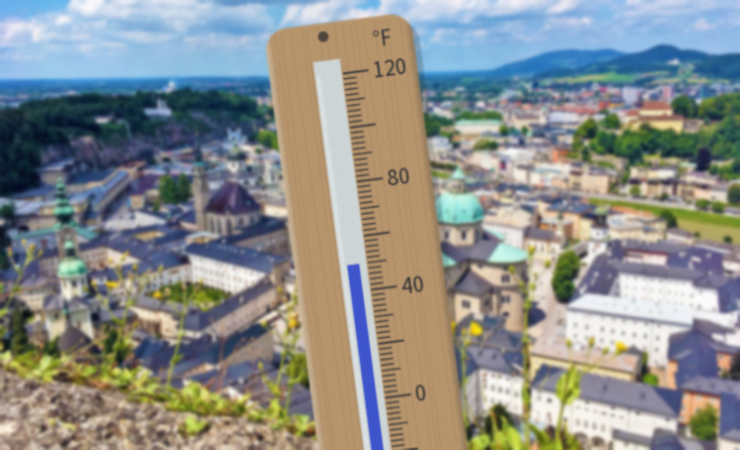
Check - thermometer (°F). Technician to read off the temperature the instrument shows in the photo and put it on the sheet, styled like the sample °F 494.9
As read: °F 50
